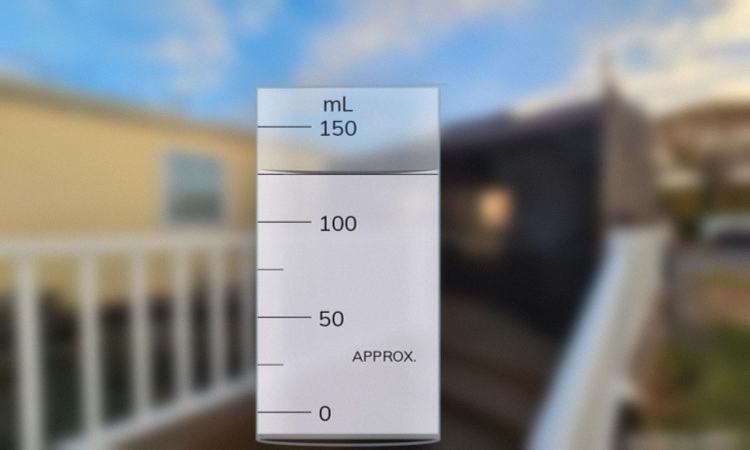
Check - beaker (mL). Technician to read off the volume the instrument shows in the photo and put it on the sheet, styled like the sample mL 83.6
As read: mL 125
